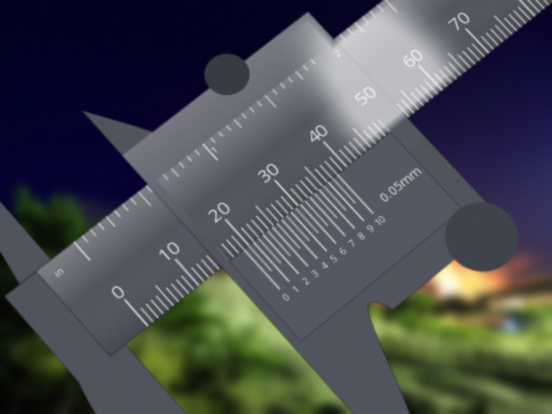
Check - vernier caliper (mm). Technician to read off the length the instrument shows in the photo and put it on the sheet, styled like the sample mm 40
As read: mm 19.0
